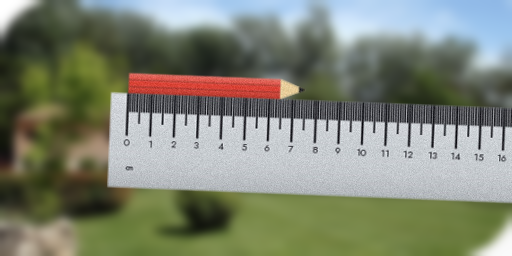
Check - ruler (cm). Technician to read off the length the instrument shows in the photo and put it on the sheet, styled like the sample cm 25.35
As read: cm 7.5
